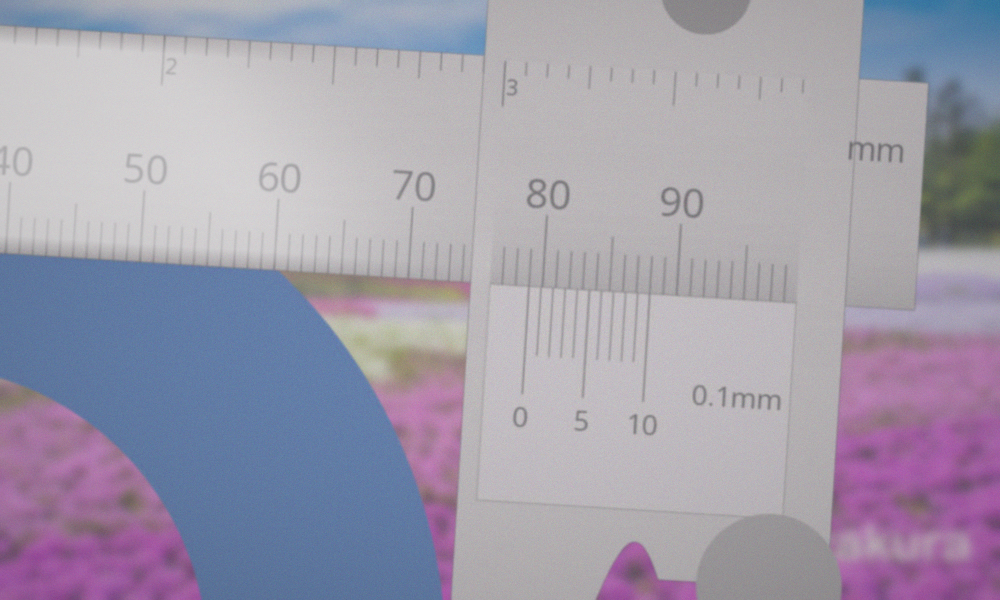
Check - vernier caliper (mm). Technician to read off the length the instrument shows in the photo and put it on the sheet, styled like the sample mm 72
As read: mm 79.0
